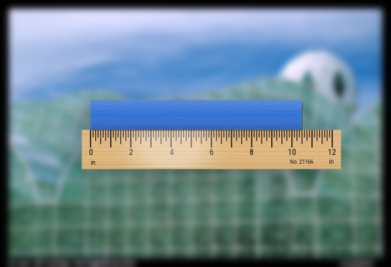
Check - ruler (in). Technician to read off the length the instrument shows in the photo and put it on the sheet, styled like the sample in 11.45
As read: in 10.5
